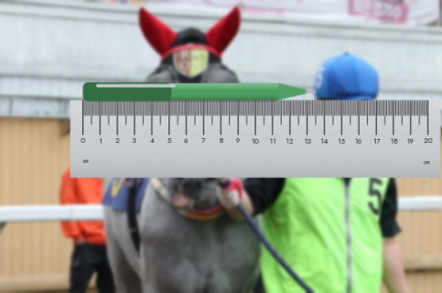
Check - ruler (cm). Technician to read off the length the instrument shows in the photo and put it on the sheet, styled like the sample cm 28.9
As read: cm 13.5
